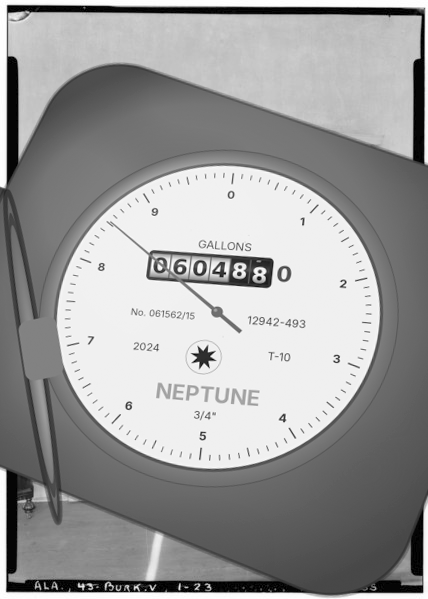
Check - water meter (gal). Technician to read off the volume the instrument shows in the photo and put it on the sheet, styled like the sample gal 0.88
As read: gal 604878.5
